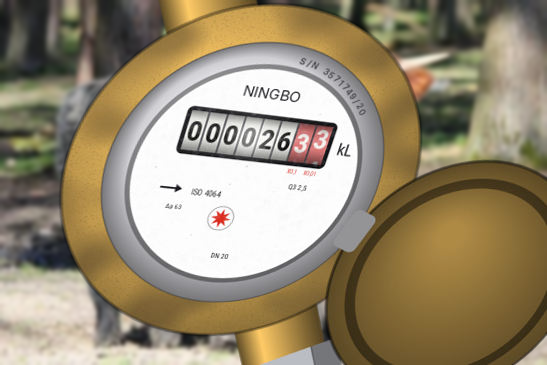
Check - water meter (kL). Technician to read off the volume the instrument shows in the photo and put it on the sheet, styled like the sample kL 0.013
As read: kL 26.33
